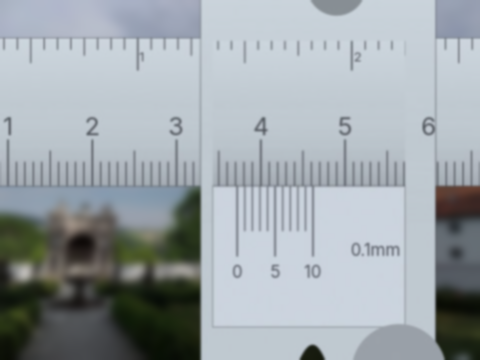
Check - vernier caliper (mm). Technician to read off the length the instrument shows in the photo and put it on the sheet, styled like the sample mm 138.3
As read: mm 37.2
